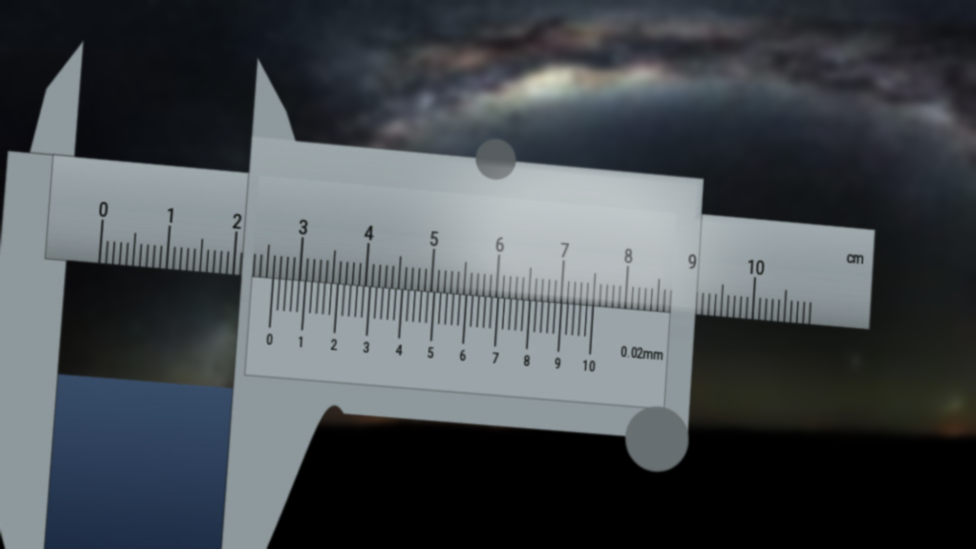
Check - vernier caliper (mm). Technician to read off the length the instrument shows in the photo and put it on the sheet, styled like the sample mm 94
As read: mm 26.0
